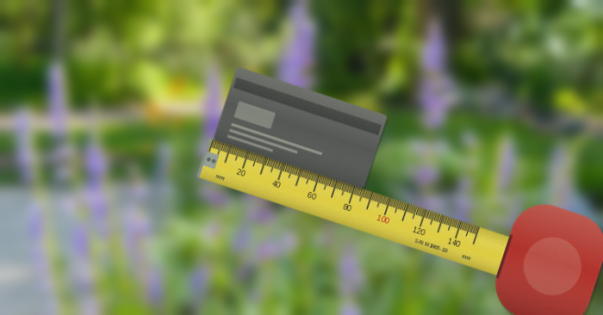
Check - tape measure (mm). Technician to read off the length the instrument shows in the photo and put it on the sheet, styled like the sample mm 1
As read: mm 85
